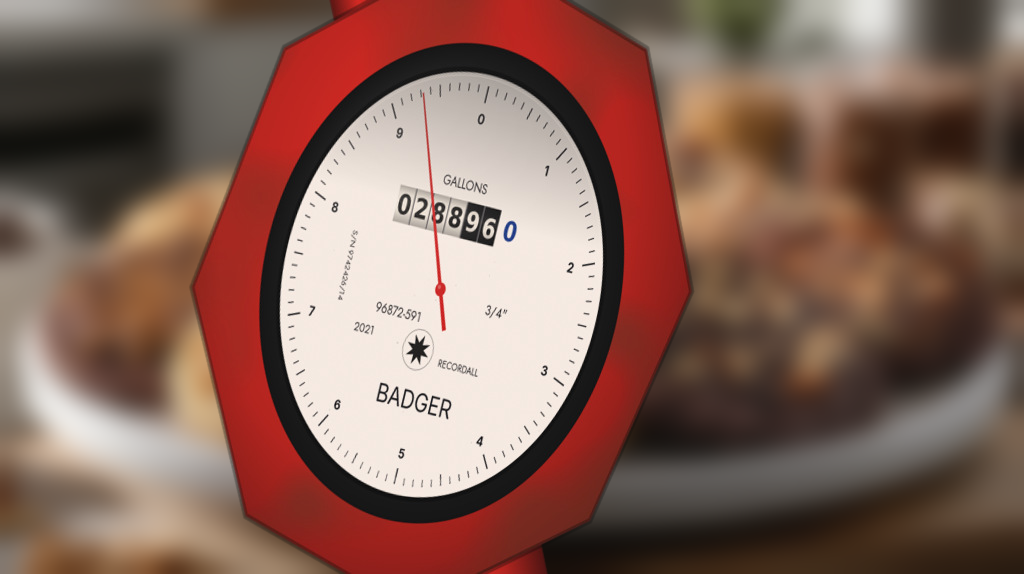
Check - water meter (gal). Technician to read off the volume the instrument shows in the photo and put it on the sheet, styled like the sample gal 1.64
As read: gal 288959.3
